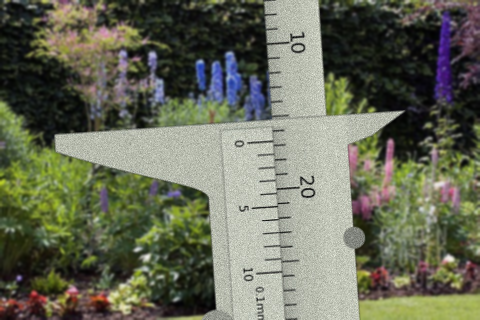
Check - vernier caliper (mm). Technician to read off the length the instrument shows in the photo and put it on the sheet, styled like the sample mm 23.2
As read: mm 16.7
